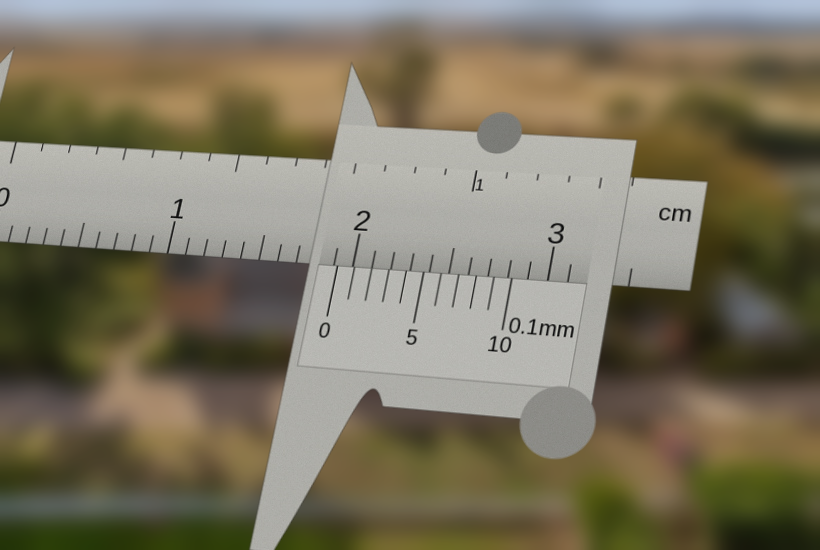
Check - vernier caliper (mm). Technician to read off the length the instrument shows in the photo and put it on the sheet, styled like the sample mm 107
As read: mm 19.2
